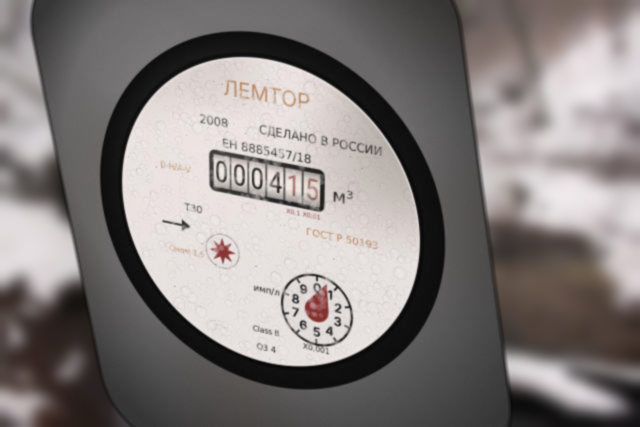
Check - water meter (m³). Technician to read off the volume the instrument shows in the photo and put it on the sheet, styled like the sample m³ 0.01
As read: m³ 4.150
